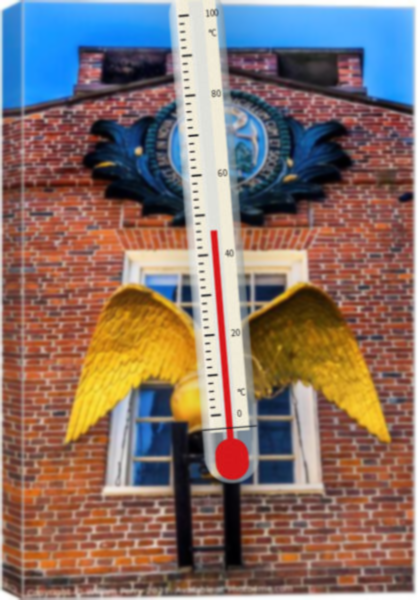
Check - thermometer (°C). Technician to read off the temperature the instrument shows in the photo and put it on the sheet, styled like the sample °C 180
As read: °C 46
